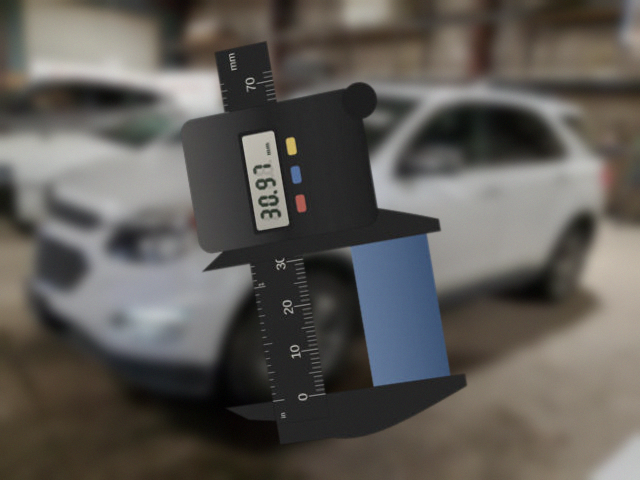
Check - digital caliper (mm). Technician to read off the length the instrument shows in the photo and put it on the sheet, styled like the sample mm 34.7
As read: mm 30.97
